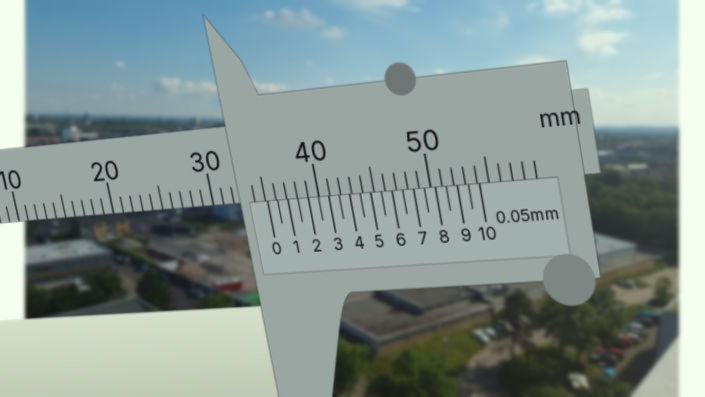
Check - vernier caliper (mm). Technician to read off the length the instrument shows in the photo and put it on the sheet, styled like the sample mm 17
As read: mm 35.2
